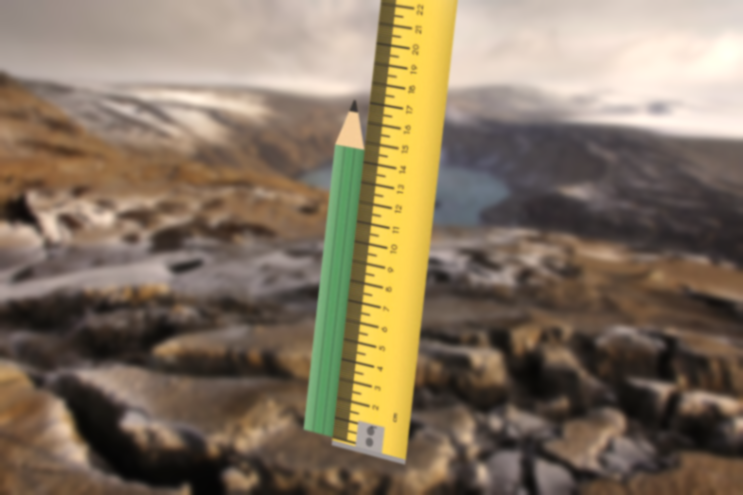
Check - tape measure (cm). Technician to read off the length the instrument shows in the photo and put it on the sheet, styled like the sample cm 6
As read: cm 17
